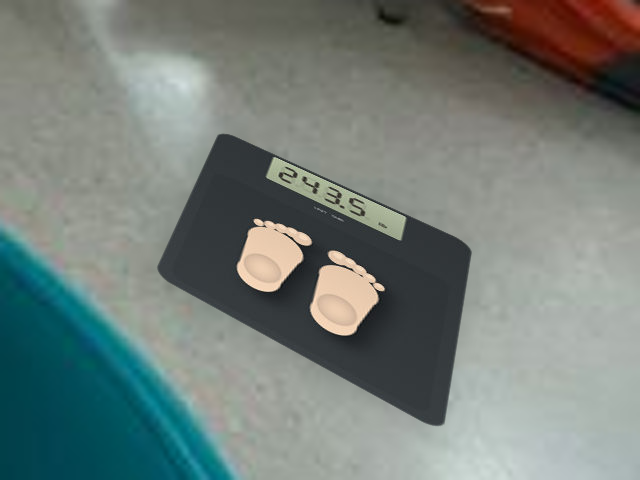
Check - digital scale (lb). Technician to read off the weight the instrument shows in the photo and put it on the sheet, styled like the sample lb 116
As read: lb 243.5
